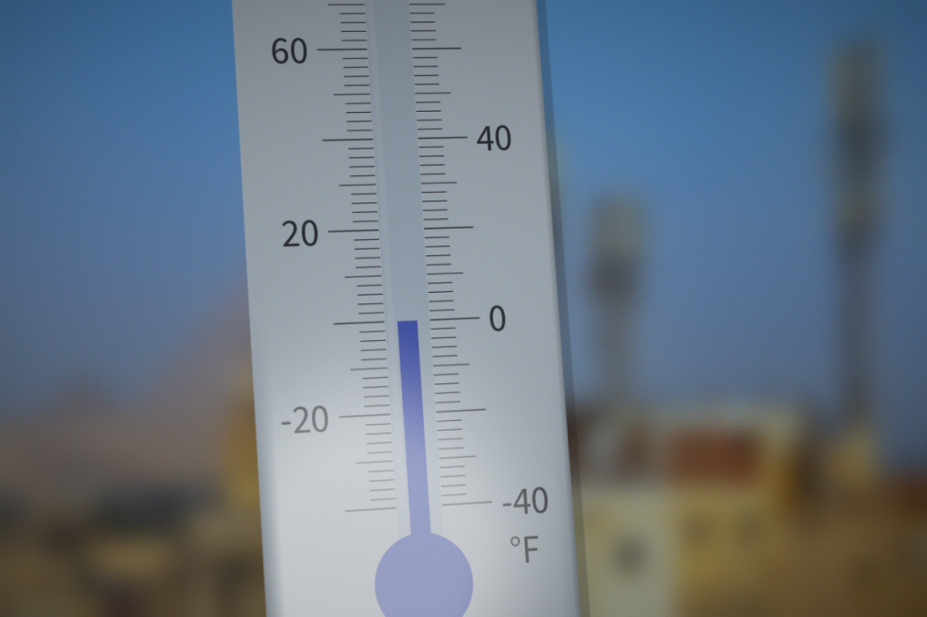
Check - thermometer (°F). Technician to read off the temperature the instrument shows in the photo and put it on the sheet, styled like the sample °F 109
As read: °F 0
